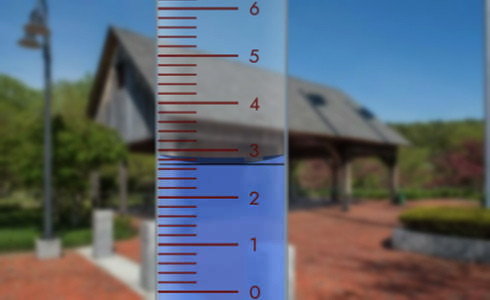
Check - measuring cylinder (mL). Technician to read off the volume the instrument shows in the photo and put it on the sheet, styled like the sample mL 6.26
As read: mL 2.7
